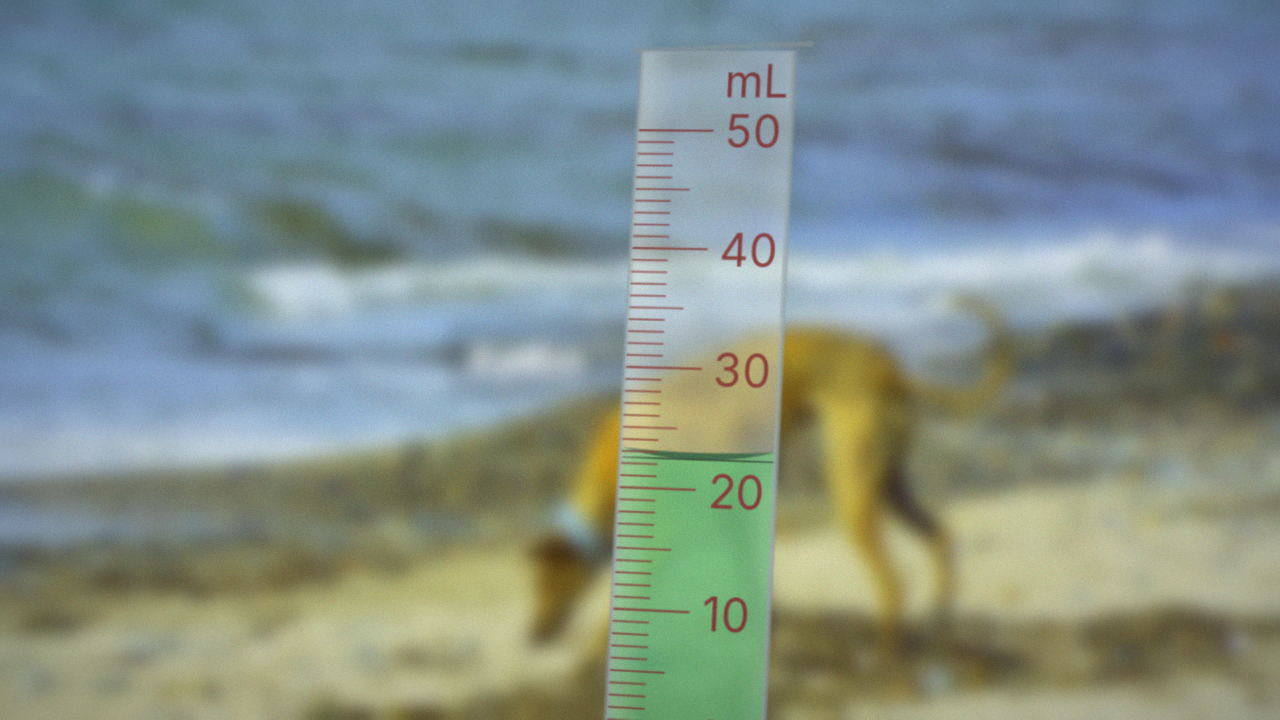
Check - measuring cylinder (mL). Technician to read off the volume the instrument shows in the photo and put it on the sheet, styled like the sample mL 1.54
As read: mL 22.5
